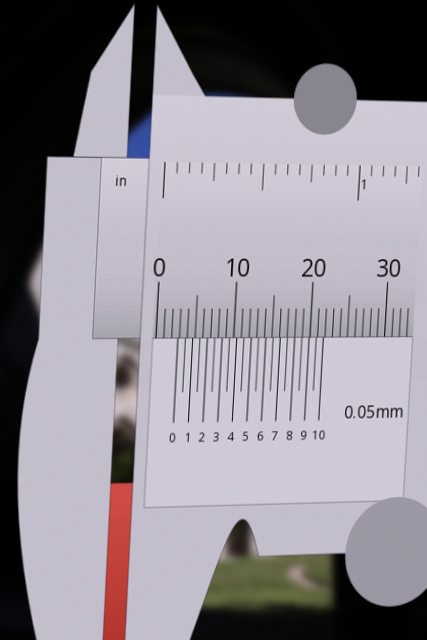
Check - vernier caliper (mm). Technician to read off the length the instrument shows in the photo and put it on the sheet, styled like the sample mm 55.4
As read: mm 2.8
